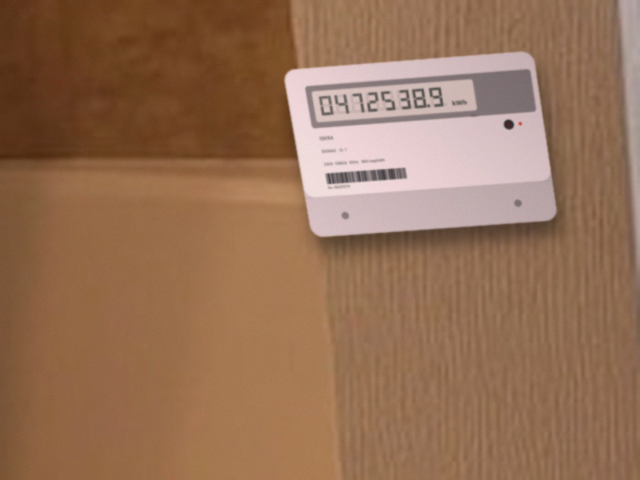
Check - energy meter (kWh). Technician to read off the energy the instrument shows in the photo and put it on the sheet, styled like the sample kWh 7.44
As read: kWh 472538.9
